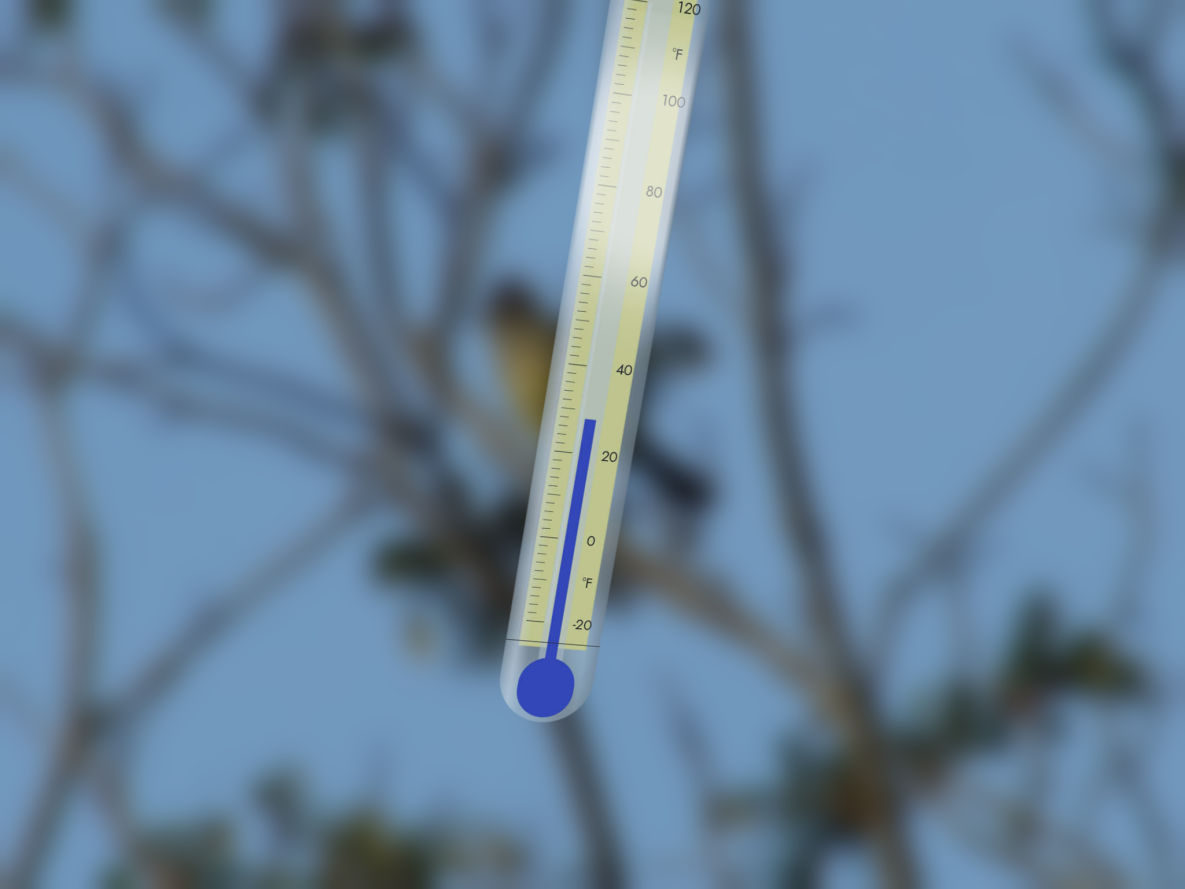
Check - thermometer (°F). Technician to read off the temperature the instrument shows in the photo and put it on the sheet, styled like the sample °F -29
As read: °F 28
